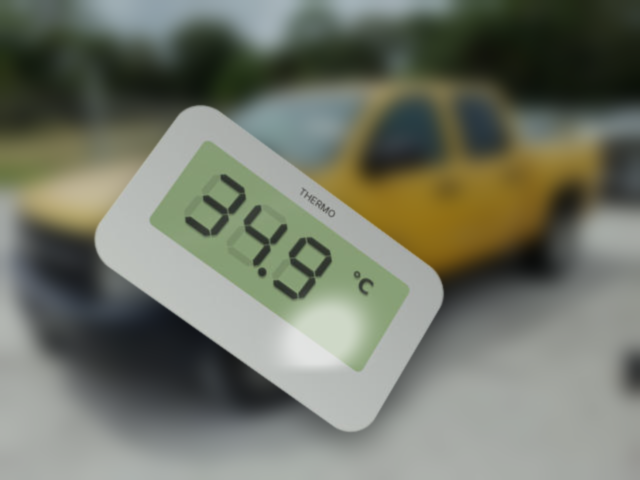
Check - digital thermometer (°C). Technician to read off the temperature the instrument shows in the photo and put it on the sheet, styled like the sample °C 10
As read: °C 34.9
